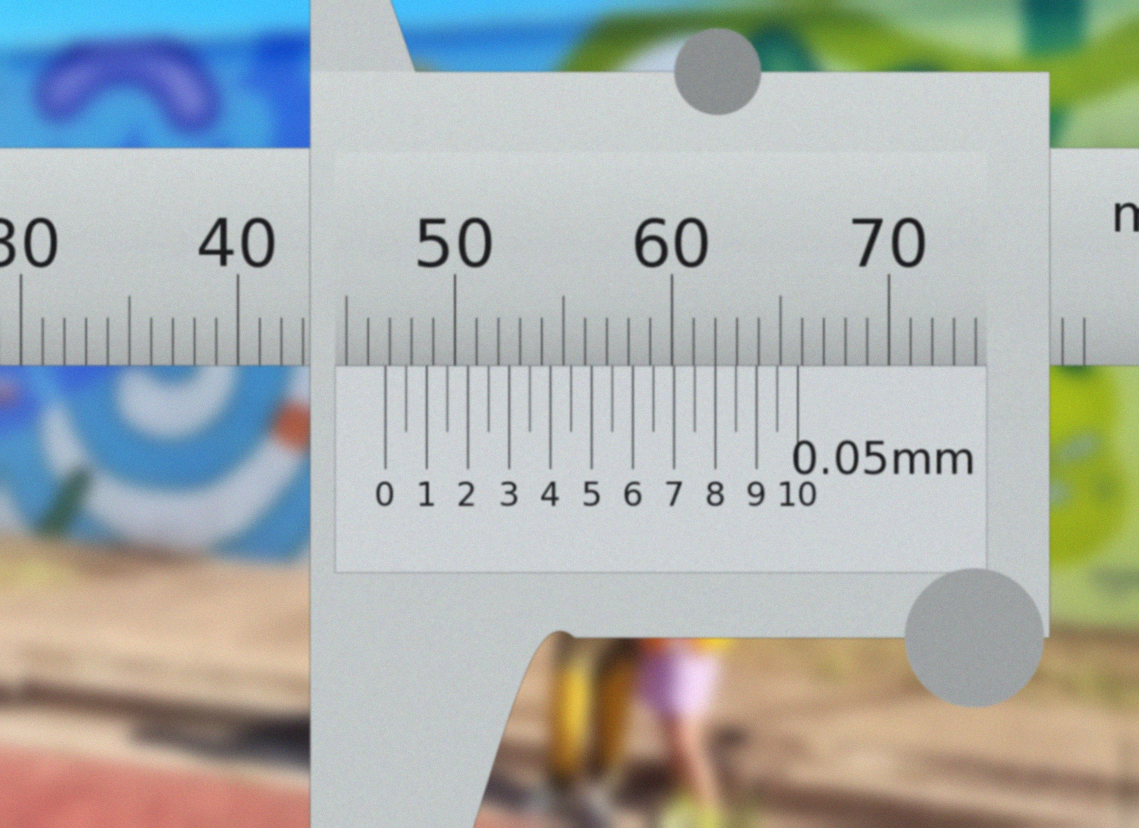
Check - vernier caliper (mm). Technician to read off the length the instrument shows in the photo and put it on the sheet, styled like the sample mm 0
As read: mm 46.8
